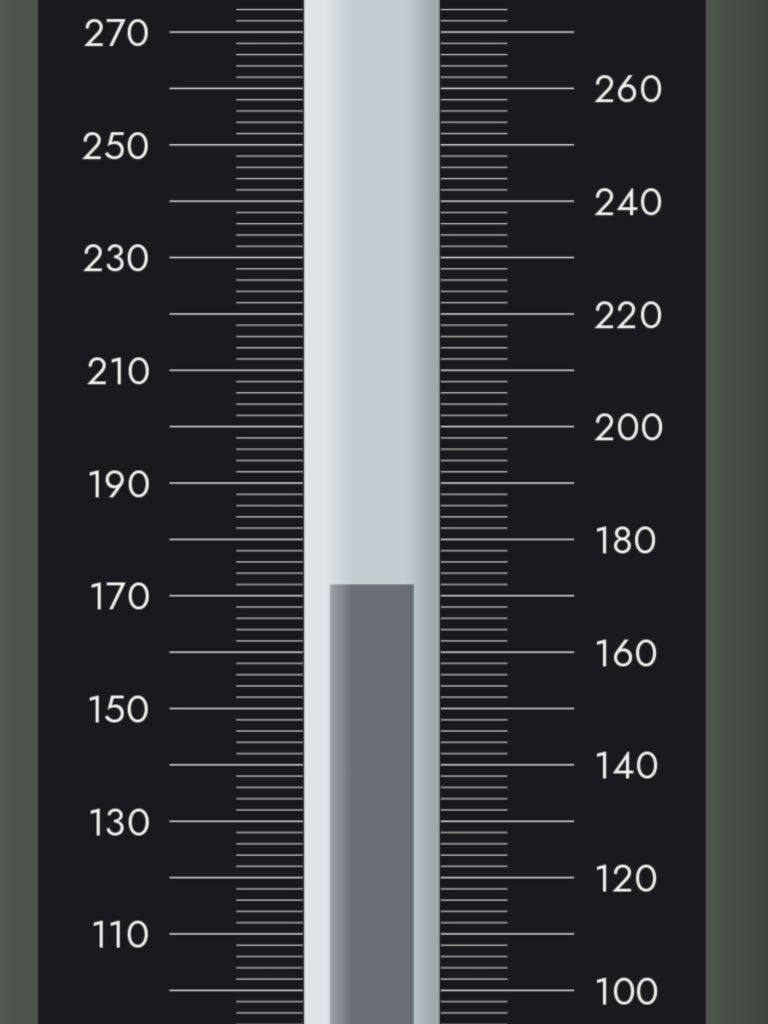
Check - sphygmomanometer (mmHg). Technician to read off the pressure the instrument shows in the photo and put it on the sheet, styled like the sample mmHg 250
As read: mmHg 172
